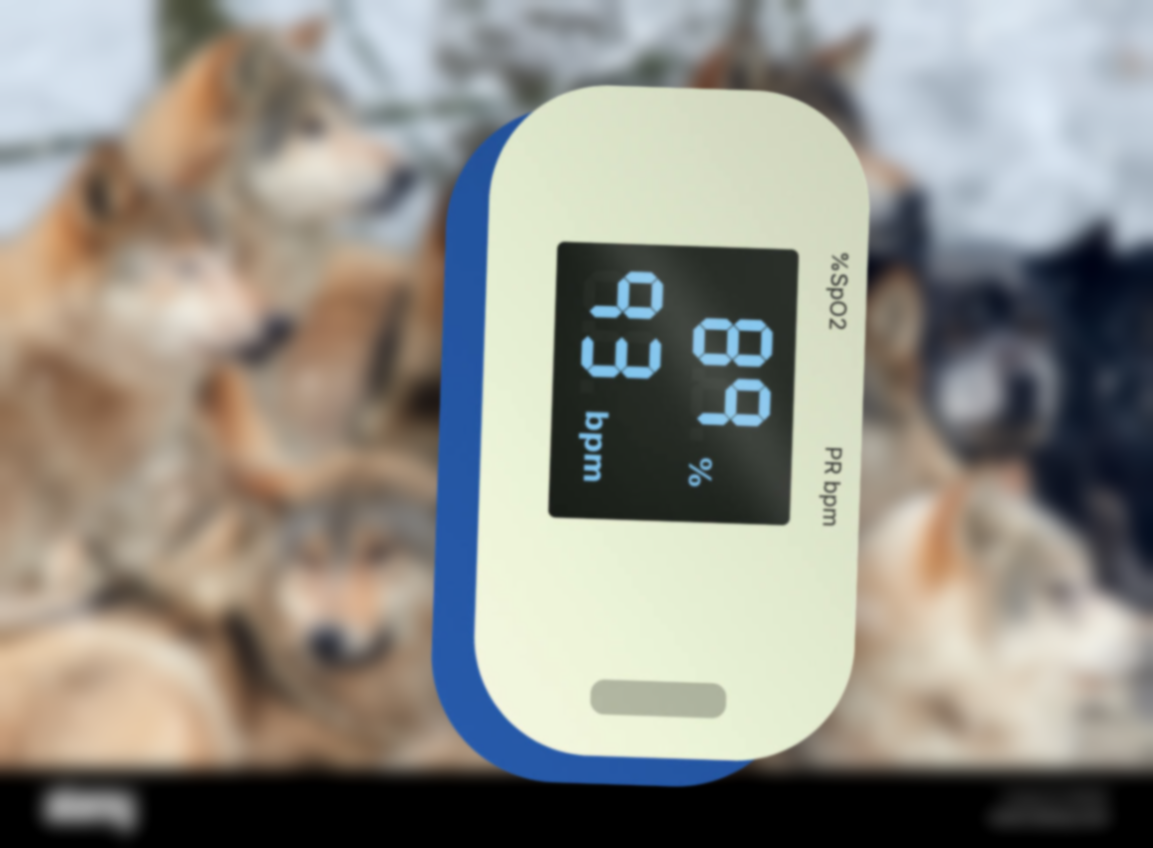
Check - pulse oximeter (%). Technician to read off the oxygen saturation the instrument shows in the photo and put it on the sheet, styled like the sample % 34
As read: % 89
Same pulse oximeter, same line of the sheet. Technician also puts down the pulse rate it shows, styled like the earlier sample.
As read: bpm 93
